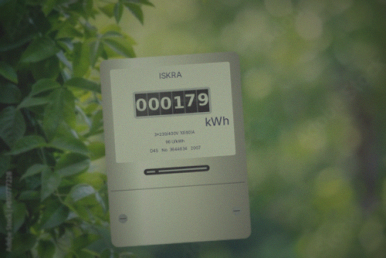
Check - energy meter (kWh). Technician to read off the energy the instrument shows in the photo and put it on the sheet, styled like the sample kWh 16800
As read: kWh 179
